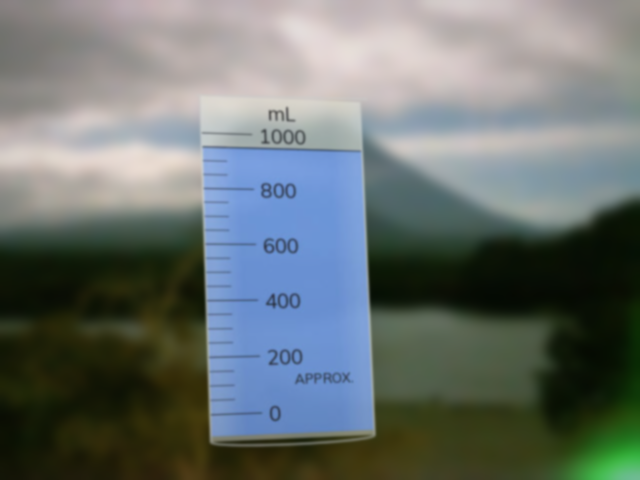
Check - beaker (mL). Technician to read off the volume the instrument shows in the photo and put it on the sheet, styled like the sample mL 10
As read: mL 950
